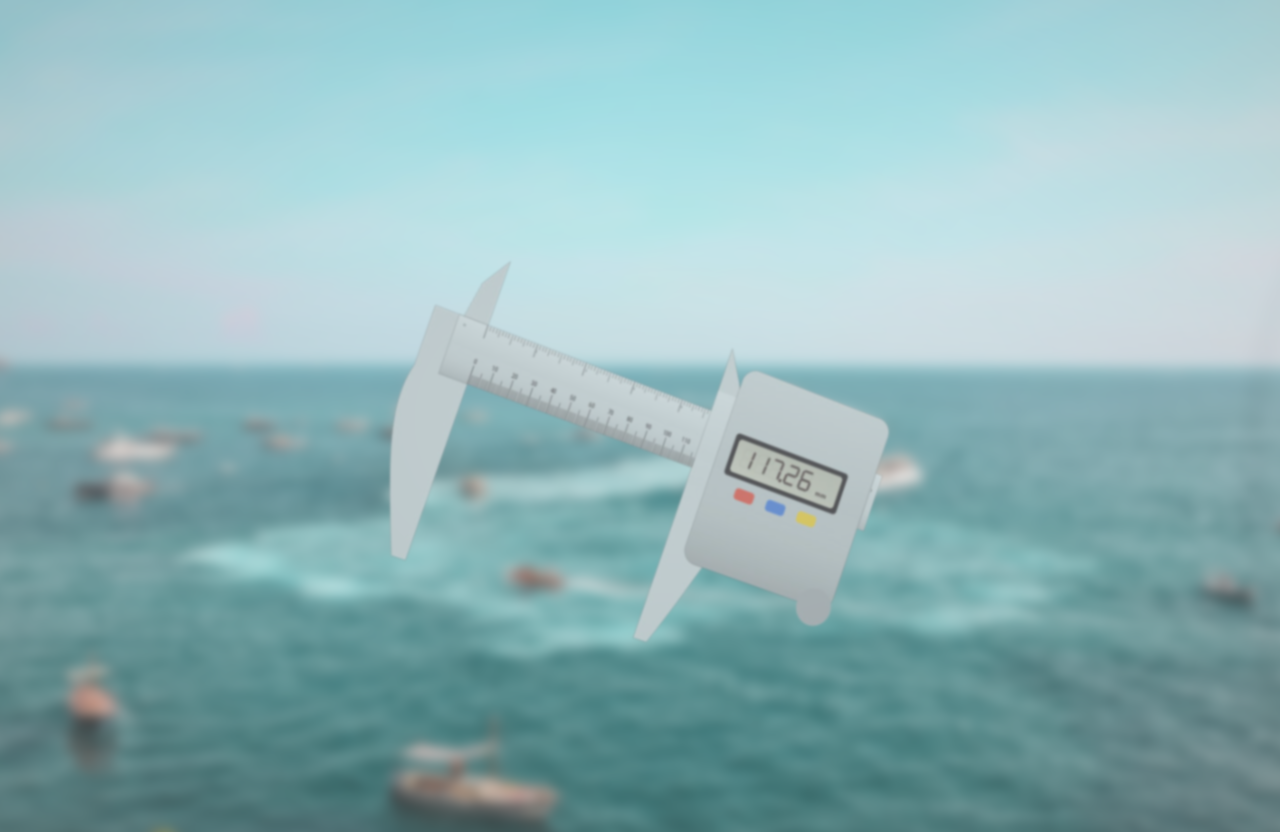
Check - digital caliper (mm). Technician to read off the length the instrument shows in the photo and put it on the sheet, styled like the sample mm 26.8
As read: mm 117.26
